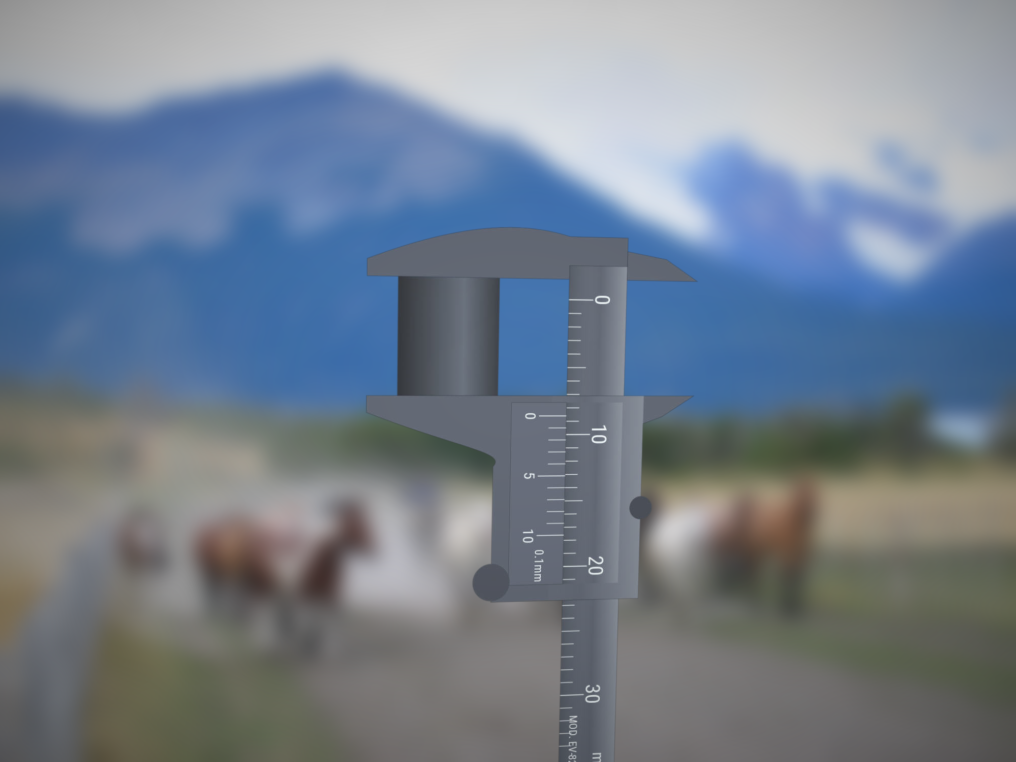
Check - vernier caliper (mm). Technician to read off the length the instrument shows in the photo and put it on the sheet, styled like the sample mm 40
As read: mm 8.6
